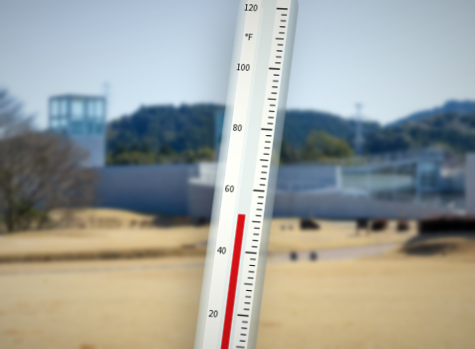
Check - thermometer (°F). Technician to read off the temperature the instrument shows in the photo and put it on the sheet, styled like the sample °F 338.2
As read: °F 52
